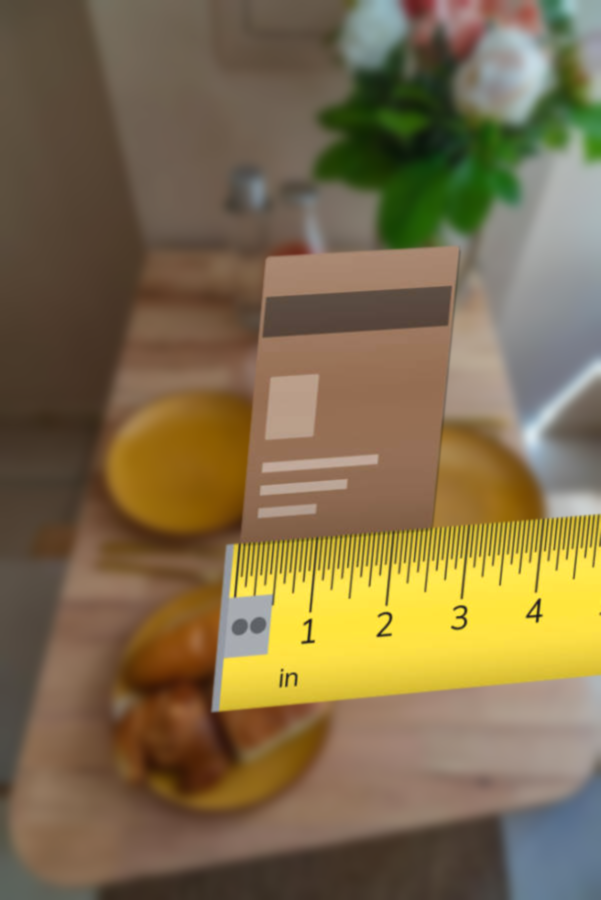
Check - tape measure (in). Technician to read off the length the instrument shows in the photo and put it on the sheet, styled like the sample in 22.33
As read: in 2.5
